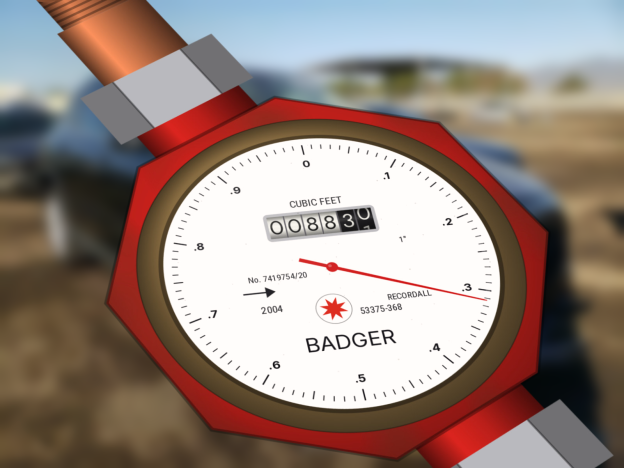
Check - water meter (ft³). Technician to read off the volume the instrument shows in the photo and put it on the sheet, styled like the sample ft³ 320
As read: ft³ 8830.31
